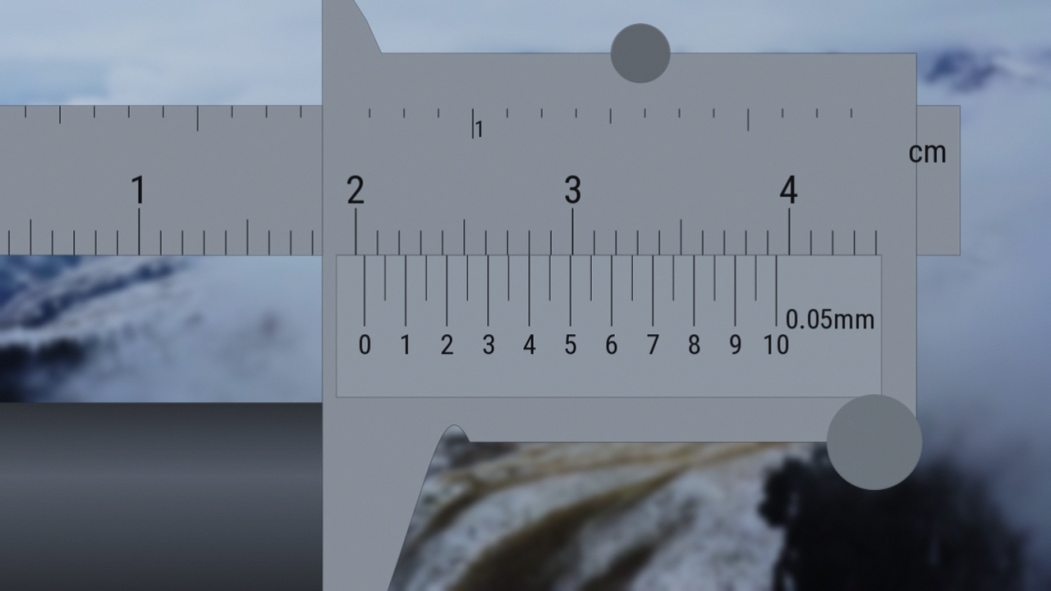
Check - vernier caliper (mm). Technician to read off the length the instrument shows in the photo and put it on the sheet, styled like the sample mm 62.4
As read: mm 20.40
